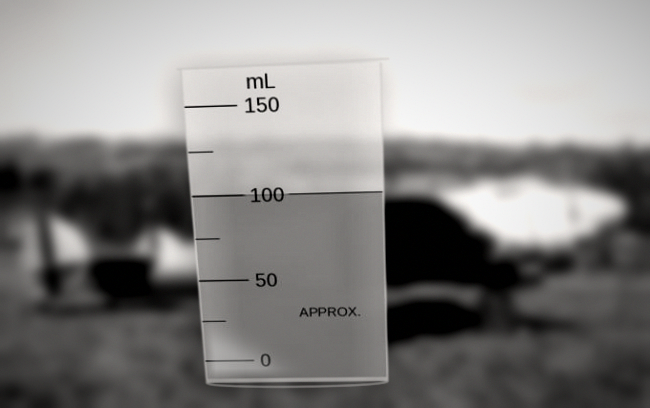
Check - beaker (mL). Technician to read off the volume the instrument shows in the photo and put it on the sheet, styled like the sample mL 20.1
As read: mL 100
